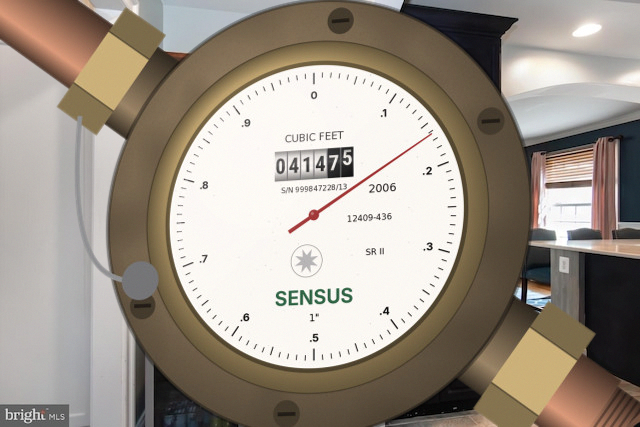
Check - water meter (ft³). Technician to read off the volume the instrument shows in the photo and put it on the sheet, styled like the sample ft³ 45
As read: ft³ 41475.16
